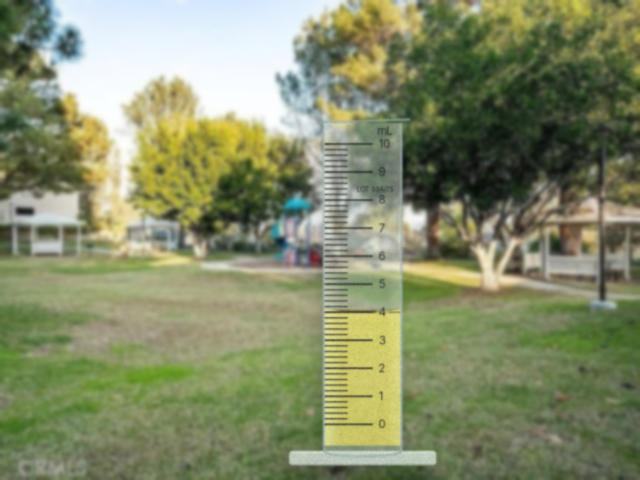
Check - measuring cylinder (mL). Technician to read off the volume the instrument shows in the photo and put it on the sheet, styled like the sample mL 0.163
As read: mL 4
